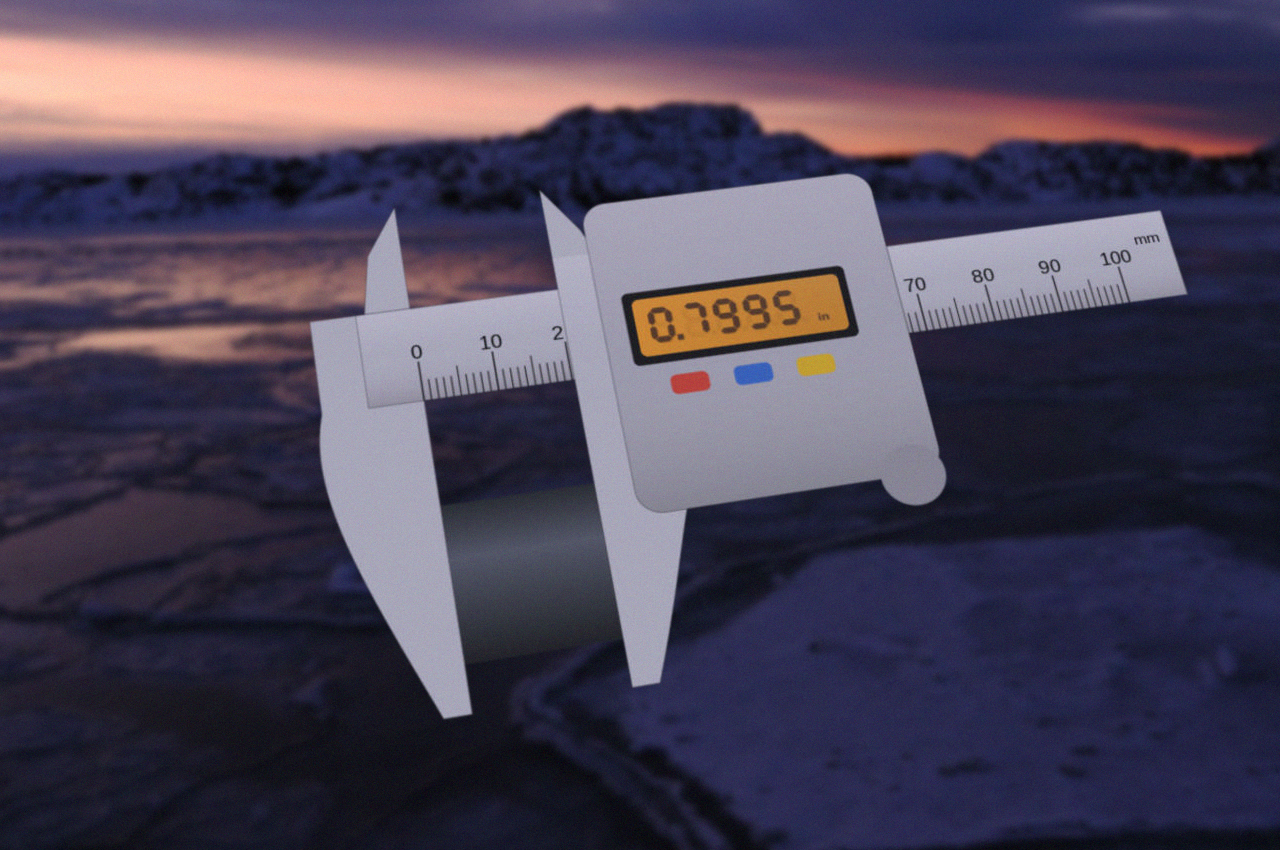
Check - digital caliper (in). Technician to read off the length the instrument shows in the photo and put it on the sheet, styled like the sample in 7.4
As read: in 0.7995
